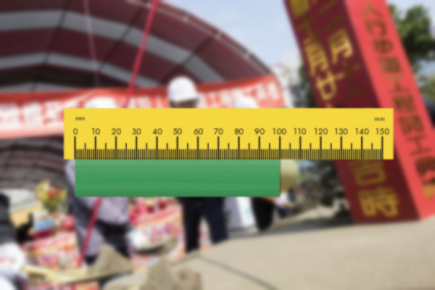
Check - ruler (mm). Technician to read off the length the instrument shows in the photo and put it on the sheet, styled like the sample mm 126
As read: mm 100
